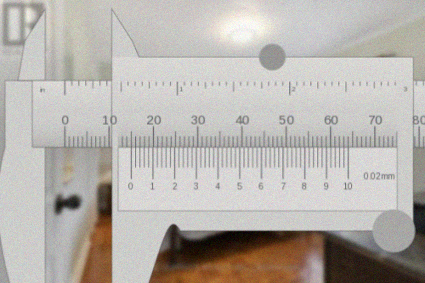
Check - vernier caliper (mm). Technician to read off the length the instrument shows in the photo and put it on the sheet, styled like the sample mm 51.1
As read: mm 15.0
